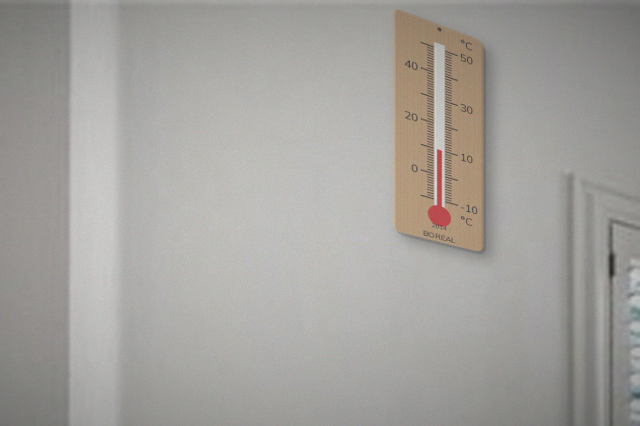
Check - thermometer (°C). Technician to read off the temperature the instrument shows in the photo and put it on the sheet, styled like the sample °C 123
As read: °C 10
